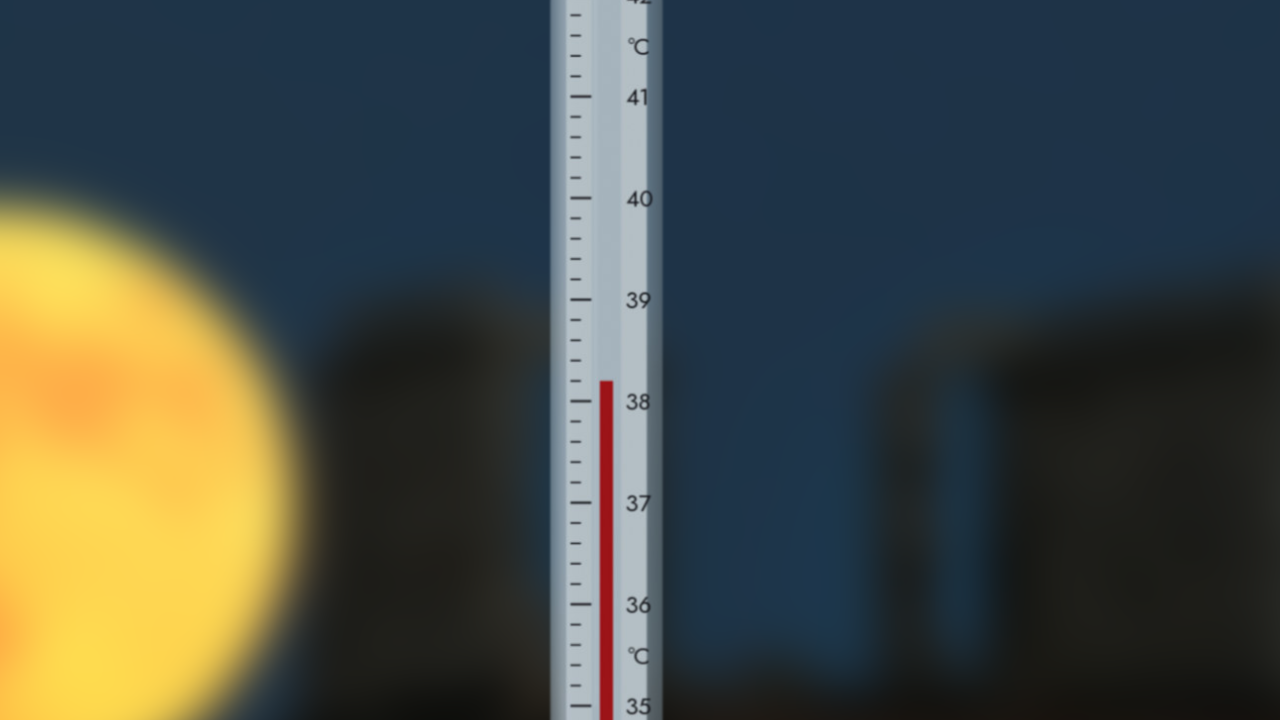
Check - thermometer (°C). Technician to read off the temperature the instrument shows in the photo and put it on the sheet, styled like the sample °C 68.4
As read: °C 38.2
